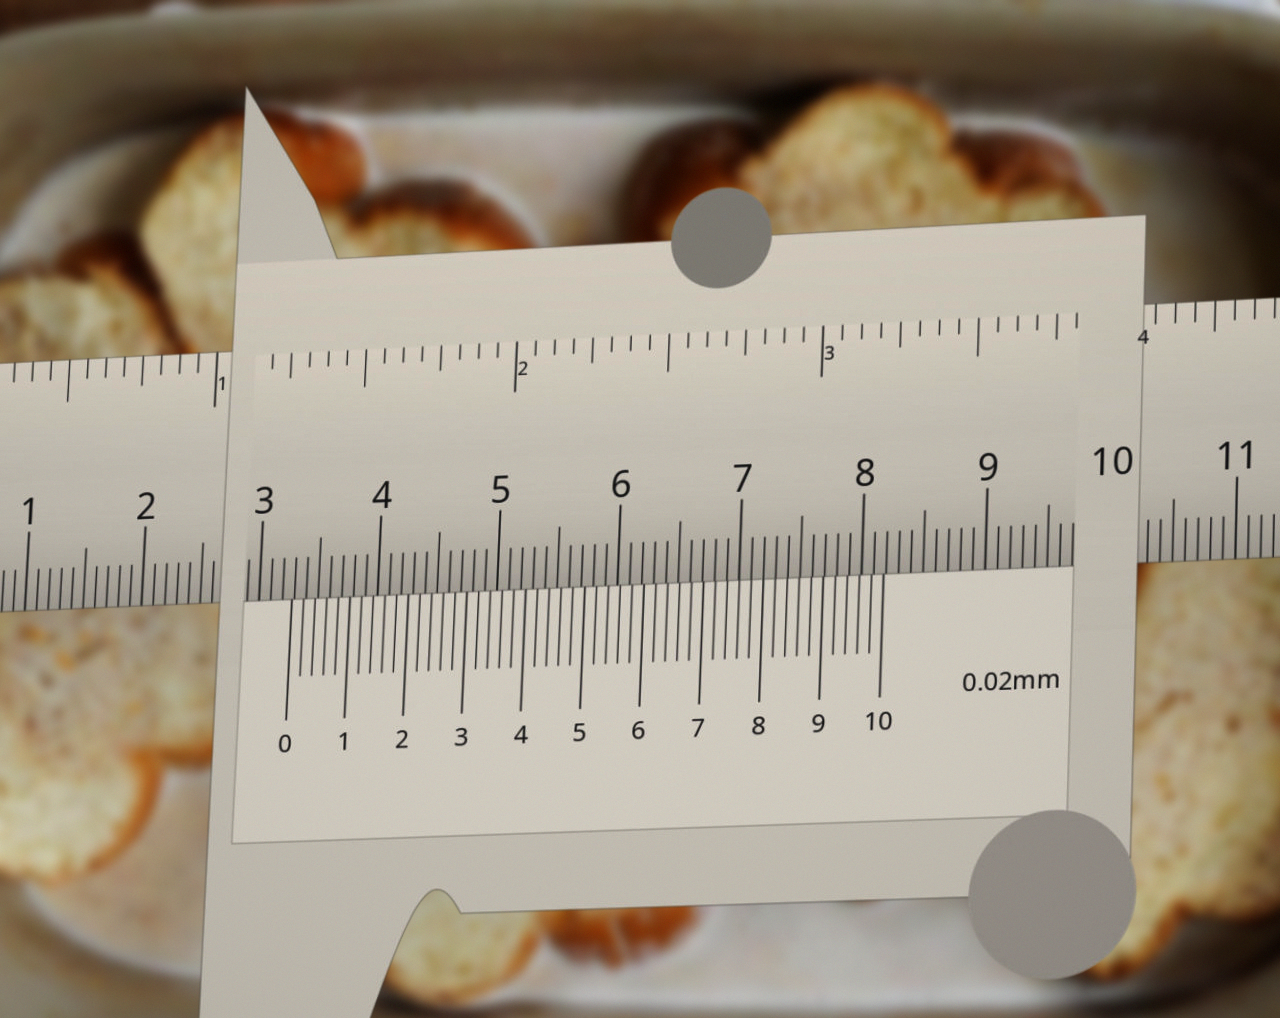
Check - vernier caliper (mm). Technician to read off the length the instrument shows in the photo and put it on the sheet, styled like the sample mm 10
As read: mm 32.8
